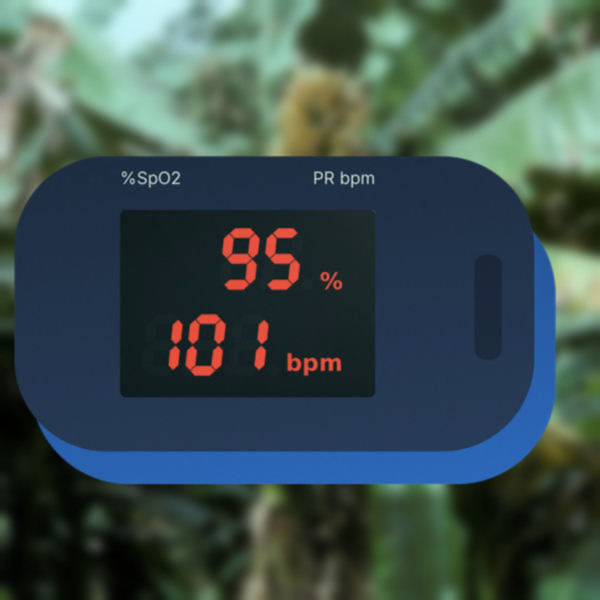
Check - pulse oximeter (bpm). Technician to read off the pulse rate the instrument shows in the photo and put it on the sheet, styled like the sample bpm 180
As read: bpm 101
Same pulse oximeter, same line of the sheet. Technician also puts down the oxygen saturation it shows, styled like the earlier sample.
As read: % 95
